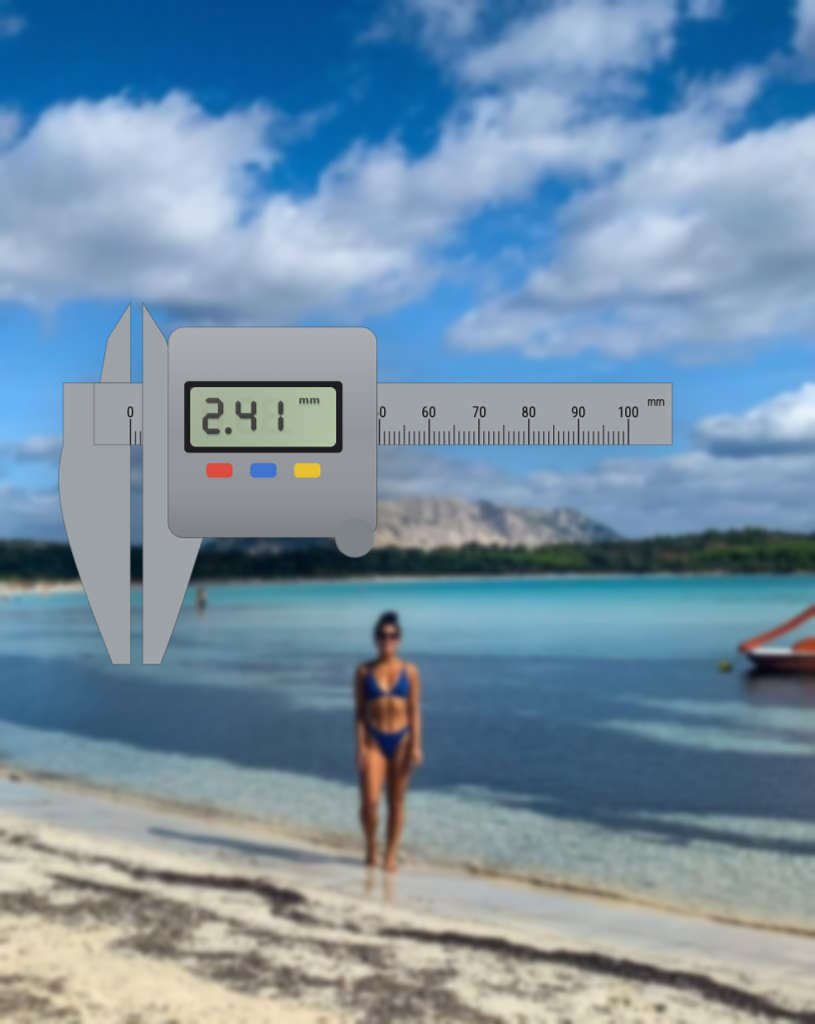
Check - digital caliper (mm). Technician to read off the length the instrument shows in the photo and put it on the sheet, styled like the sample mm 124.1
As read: mm 2.41
